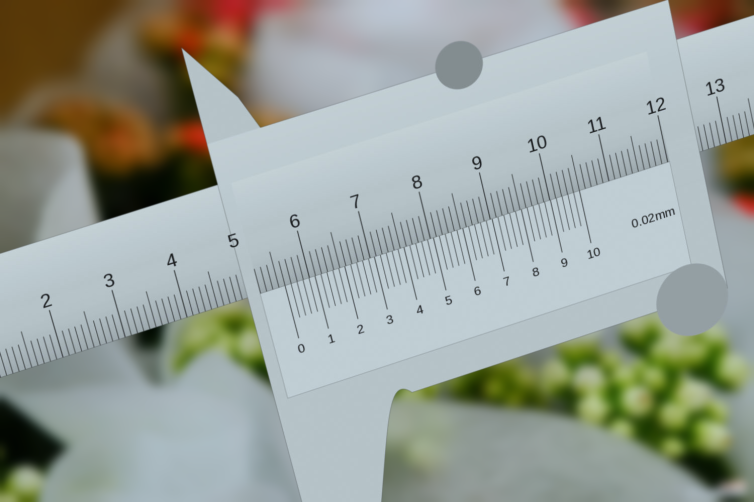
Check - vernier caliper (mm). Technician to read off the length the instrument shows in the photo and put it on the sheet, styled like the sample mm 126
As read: mm 56.0
